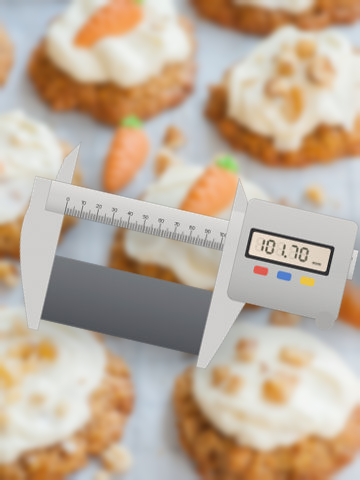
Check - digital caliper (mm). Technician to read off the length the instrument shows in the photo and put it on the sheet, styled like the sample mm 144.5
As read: mm 101.70
